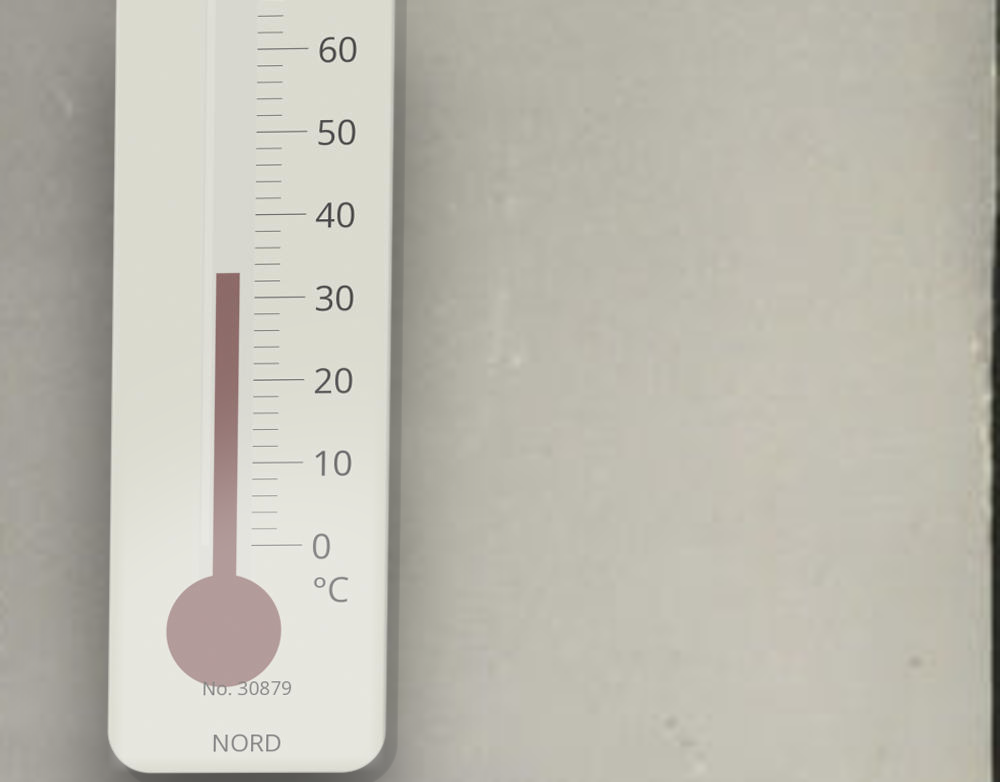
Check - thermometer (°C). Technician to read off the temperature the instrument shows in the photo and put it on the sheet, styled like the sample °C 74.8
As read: °C 33
